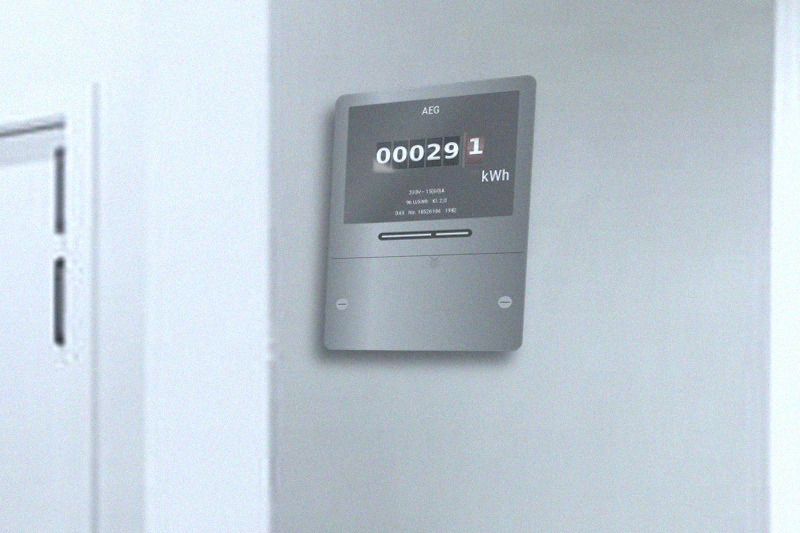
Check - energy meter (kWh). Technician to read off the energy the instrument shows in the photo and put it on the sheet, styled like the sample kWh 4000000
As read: kWh 29.1
